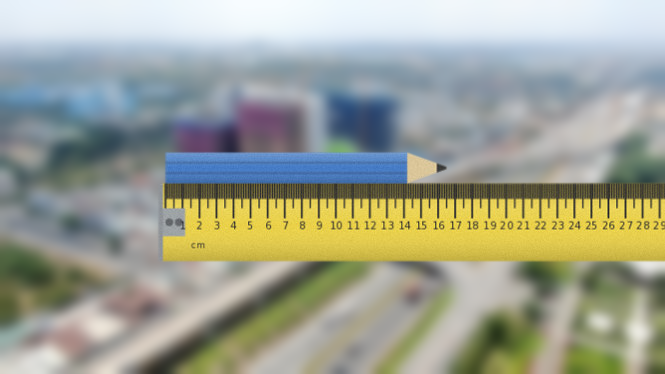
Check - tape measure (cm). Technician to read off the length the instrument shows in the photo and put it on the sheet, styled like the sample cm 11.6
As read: cm 16.5
